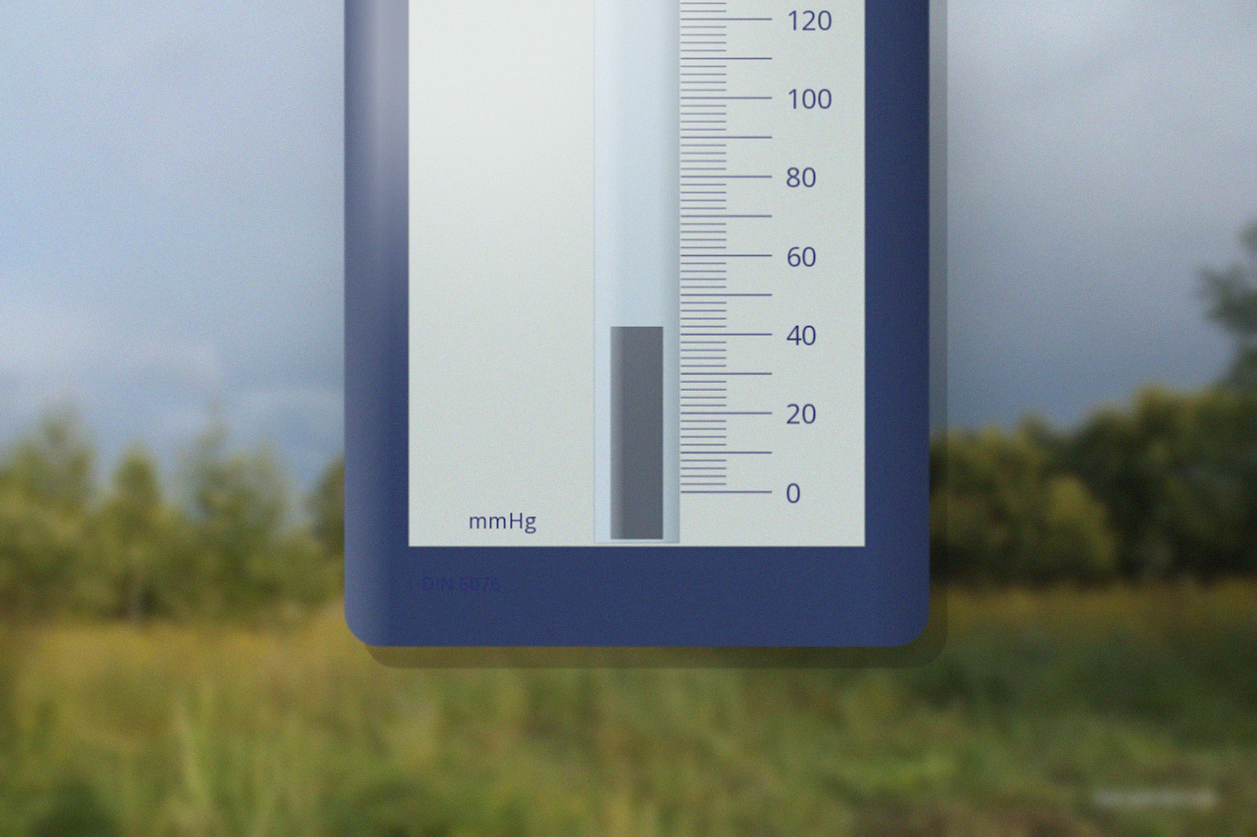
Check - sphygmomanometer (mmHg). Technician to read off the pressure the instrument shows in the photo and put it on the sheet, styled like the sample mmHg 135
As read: mmHg 42
